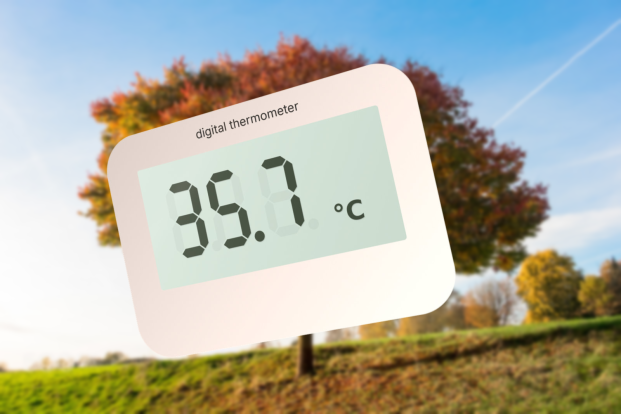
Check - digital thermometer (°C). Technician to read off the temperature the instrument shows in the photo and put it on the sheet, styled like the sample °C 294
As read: °C 35.7
